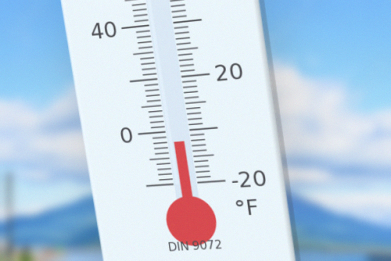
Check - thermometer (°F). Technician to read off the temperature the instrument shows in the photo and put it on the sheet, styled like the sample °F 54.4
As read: °F -4
